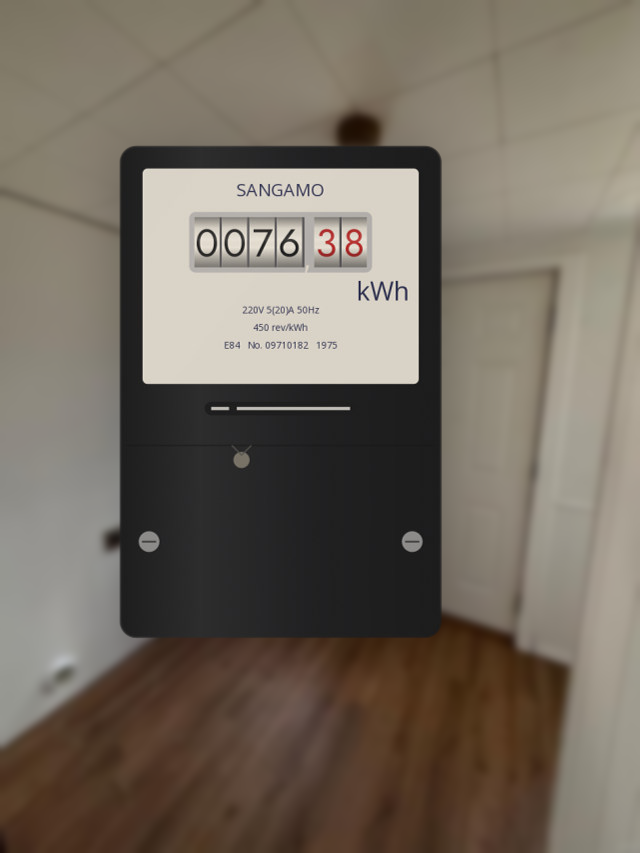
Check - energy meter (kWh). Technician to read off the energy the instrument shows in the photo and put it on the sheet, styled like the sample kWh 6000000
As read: kWh 76.38
